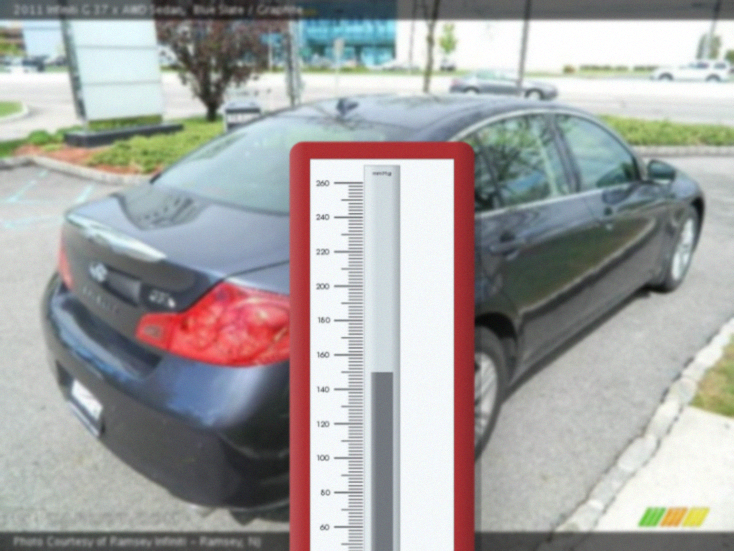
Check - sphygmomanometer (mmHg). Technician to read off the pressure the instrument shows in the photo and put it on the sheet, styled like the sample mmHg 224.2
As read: mmHg 150
